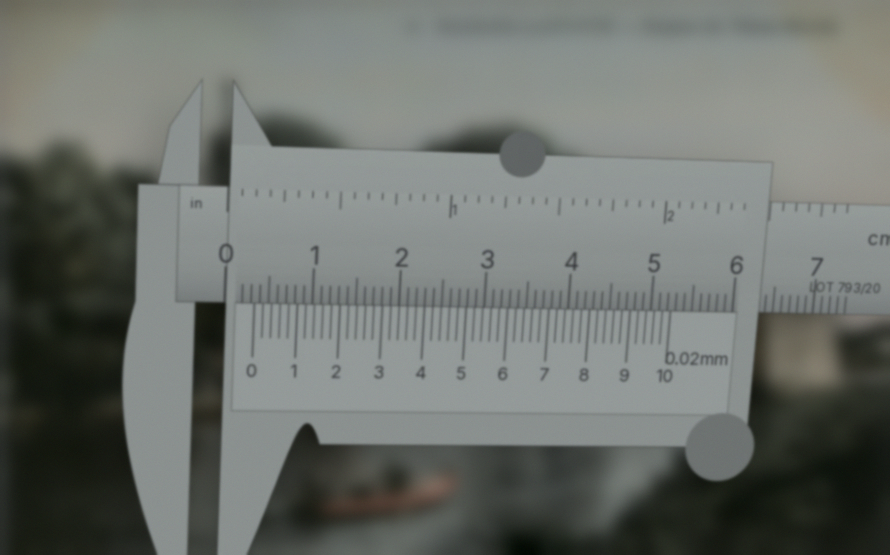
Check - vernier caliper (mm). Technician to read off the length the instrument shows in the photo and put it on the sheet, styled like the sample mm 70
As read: mm 3.4
